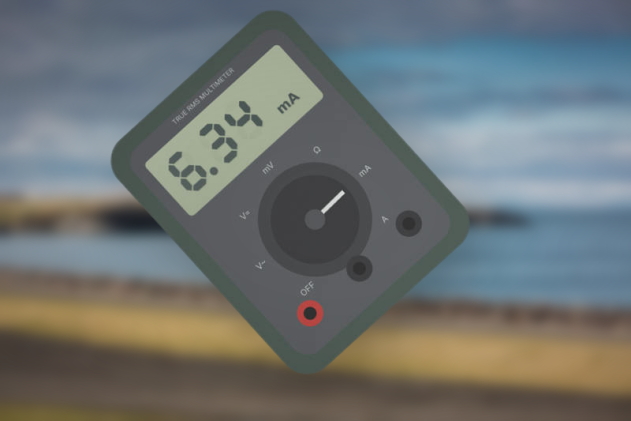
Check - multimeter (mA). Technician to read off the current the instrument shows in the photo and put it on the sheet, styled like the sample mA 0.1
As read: mA 6.34
